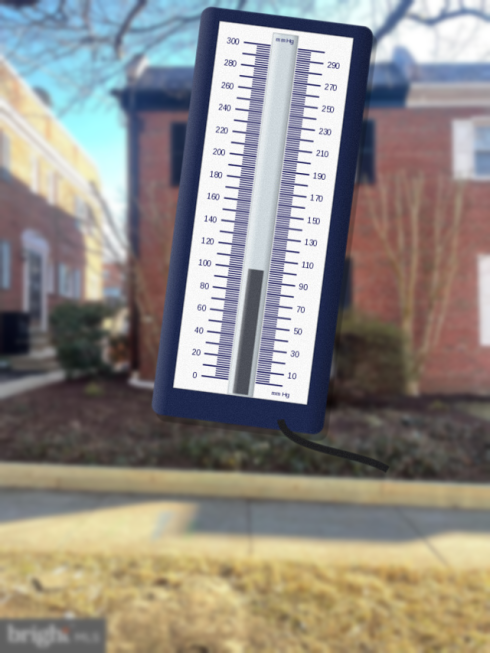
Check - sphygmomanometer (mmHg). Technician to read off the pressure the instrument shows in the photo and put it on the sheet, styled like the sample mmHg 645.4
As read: mmHg 100
